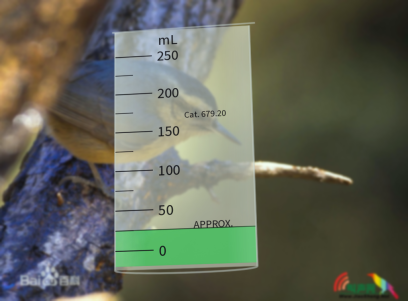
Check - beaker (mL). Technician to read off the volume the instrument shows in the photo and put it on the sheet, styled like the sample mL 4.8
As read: mL 25
